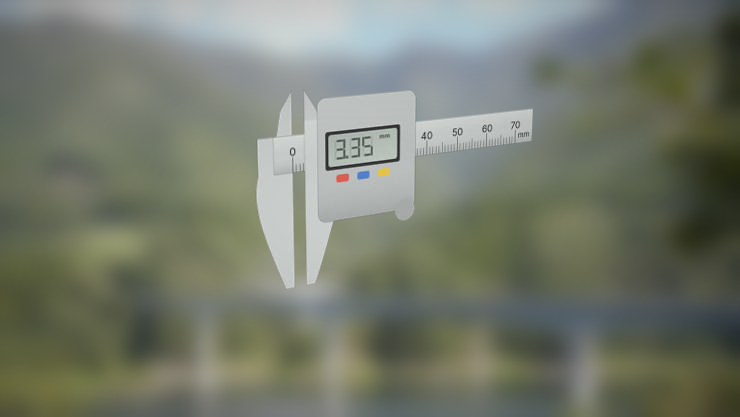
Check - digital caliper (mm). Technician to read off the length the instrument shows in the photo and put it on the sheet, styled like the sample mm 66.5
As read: mm 3.35
